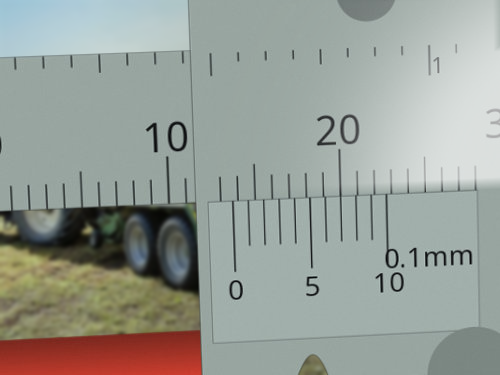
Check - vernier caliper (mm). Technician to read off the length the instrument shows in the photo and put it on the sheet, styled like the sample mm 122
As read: mm 13.7
